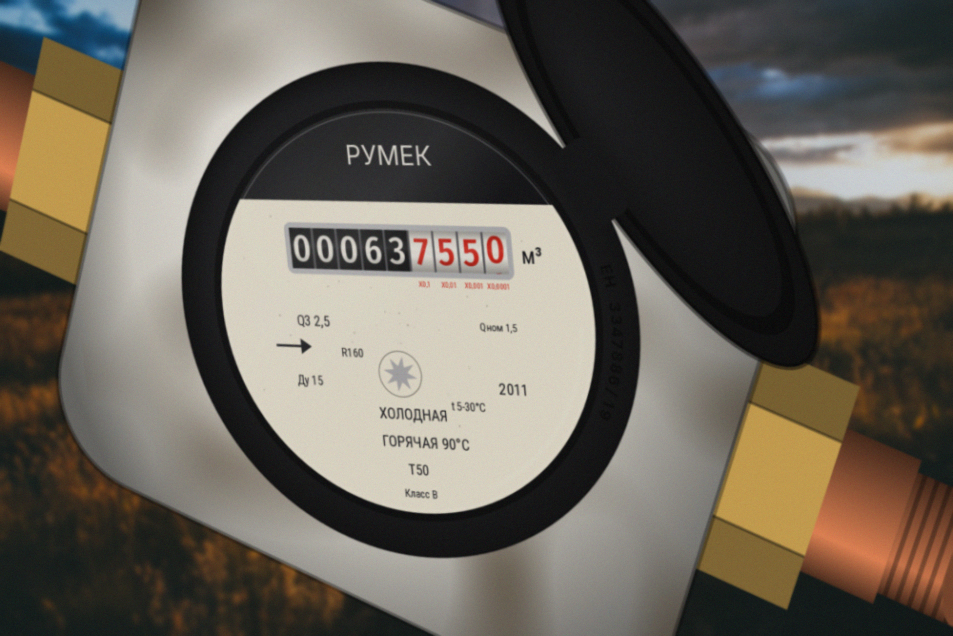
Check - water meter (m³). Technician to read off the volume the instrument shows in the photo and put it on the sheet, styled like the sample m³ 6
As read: m³ 63.7550
